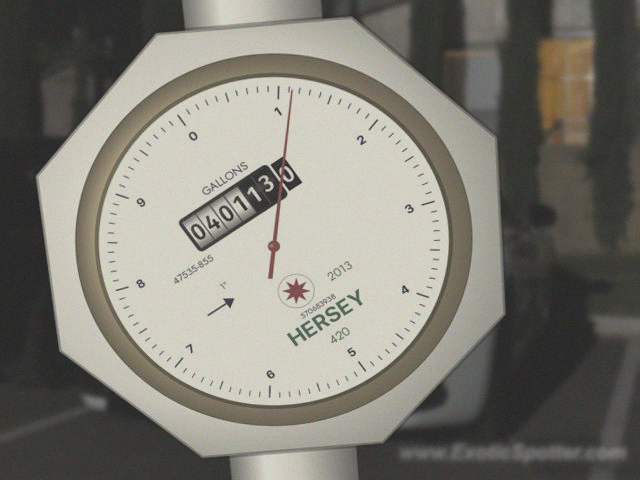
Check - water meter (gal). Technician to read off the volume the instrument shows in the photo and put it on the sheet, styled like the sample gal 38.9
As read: gal 401131.1
